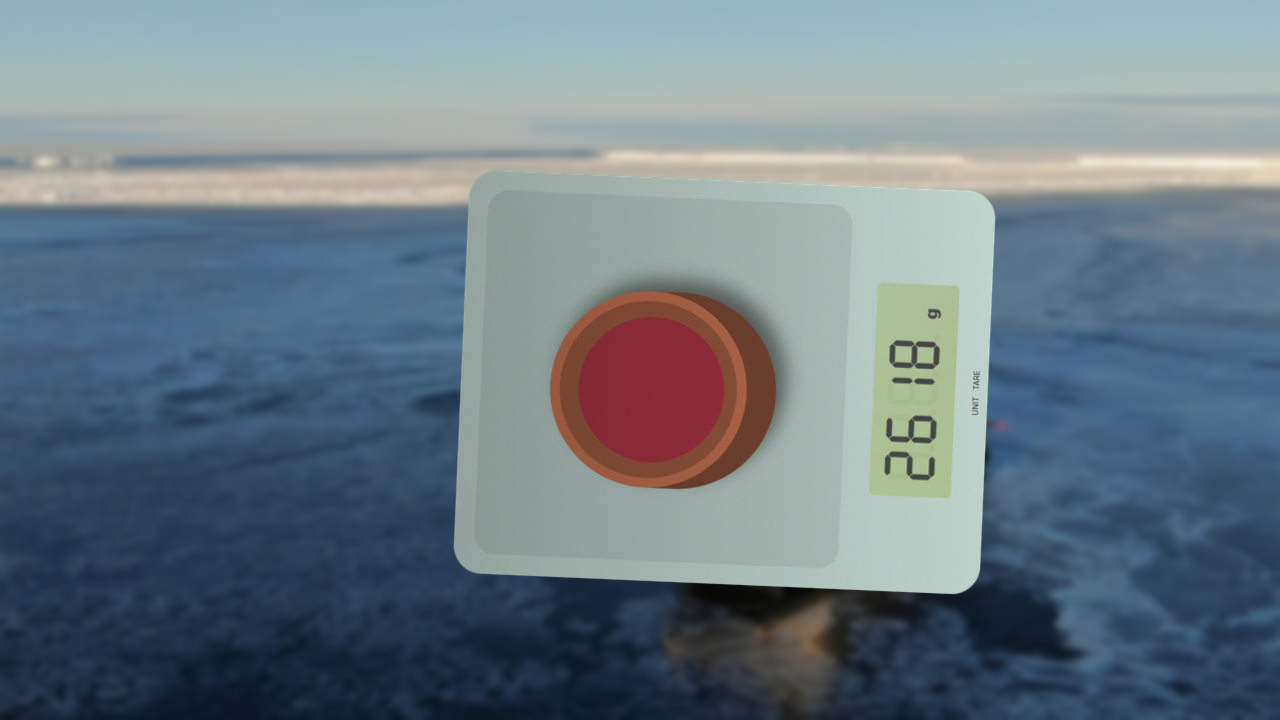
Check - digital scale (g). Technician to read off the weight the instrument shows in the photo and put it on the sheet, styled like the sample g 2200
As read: g 2618
